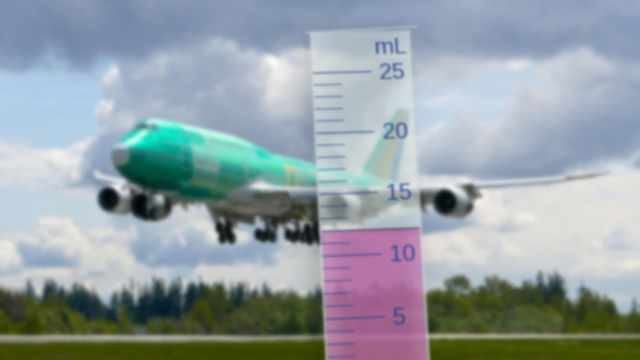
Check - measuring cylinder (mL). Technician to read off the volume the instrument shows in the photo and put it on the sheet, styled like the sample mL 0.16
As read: mL 12
